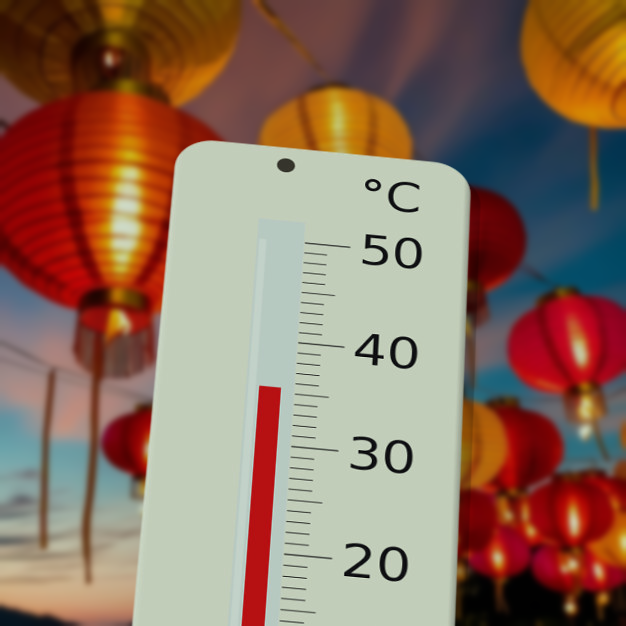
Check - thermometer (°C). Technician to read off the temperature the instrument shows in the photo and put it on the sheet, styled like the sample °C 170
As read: °C 35.5
